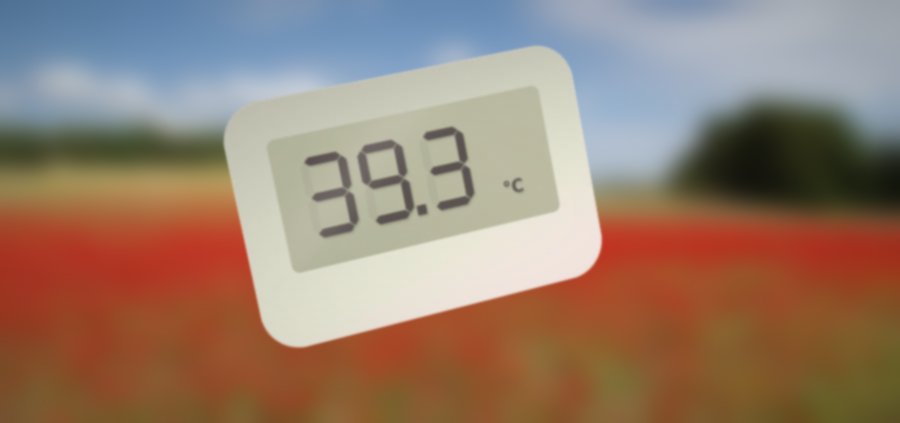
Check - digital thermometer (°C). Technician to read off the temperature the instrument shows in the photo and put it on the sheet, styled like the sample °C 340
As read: °C 39.3
